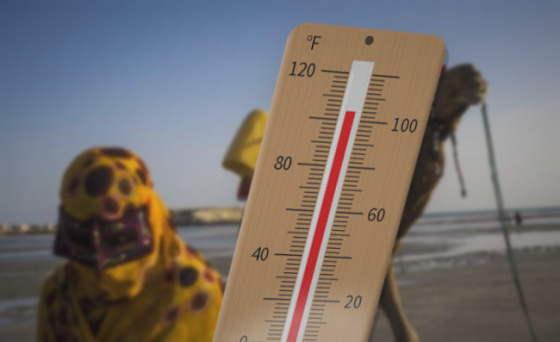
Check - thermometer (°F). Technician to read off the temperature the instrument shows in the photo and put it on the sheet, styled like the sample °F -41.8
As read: °F 104
